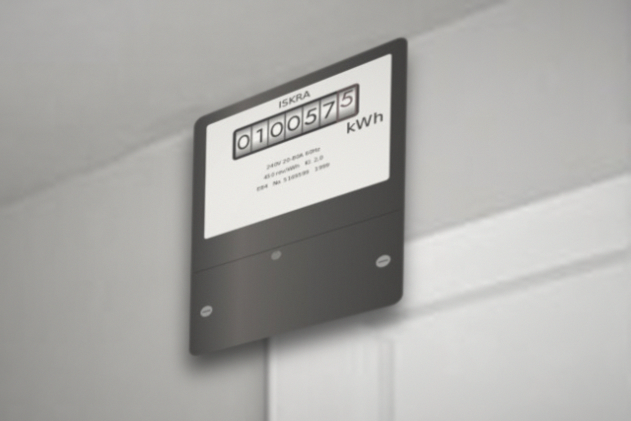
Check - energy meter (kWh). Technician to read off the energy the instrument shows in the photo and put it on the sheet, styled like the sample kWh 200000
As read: kWh 10057.5
